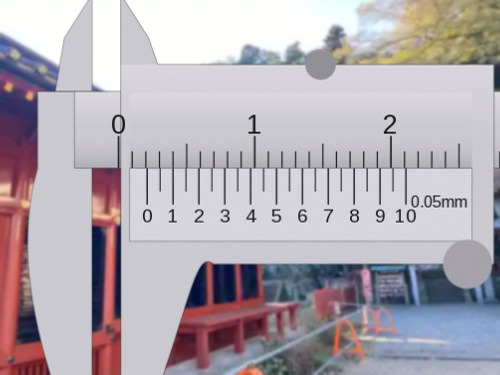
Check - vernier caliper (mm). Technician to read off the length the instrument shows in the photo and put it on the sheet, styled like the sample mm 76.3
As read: mm 2.1
